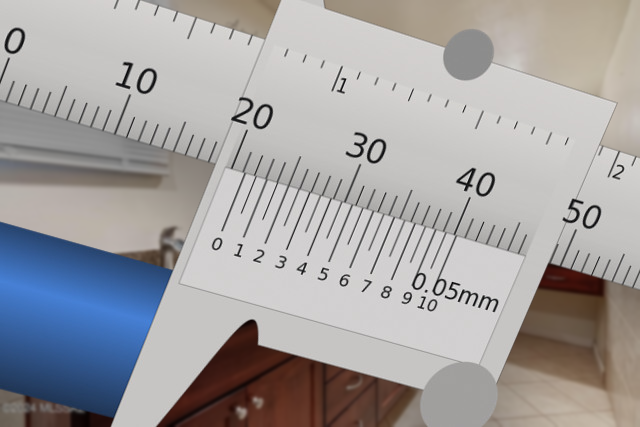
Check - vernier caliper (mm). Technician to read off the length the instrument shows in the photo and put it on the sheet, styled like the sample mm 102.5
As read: mm 21.2
